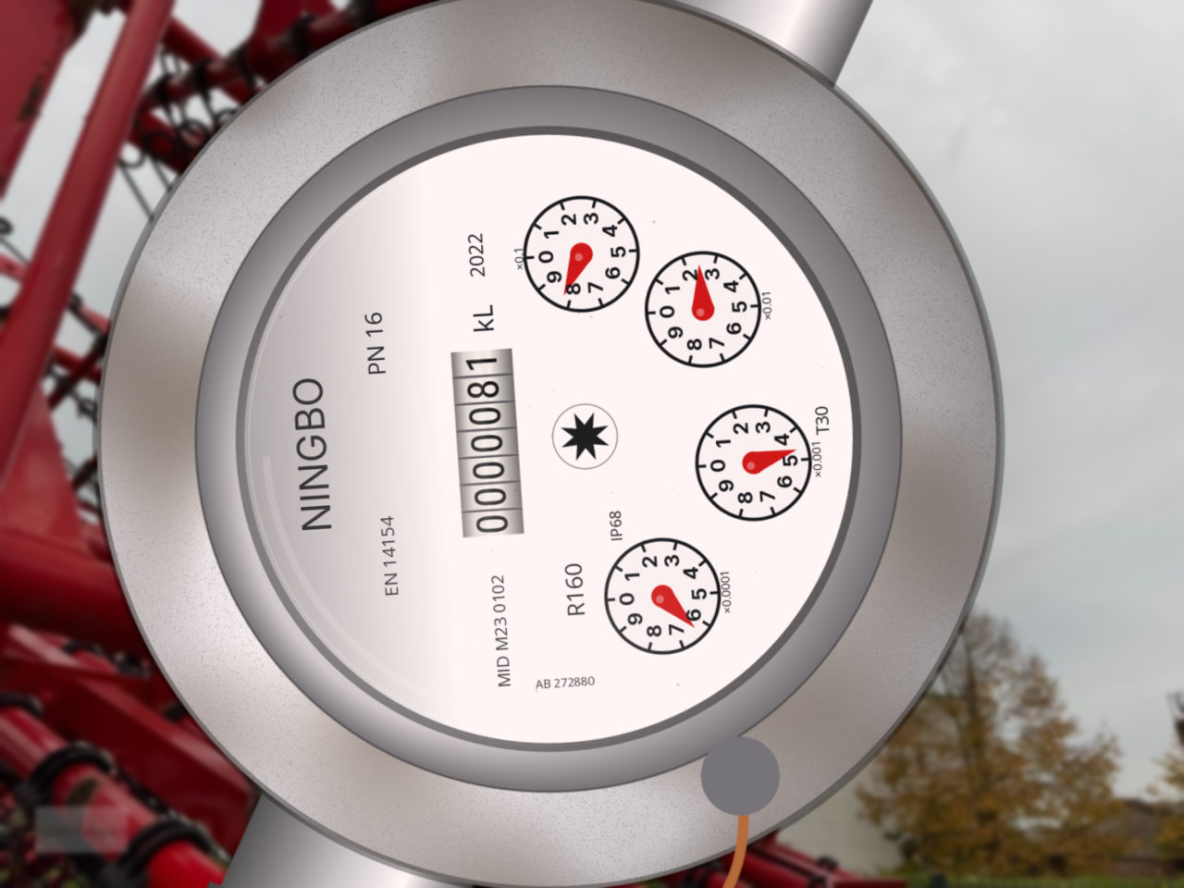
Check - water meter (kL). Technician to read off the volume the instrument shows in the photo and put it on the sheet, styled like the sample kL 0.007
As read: kL 81.8246
